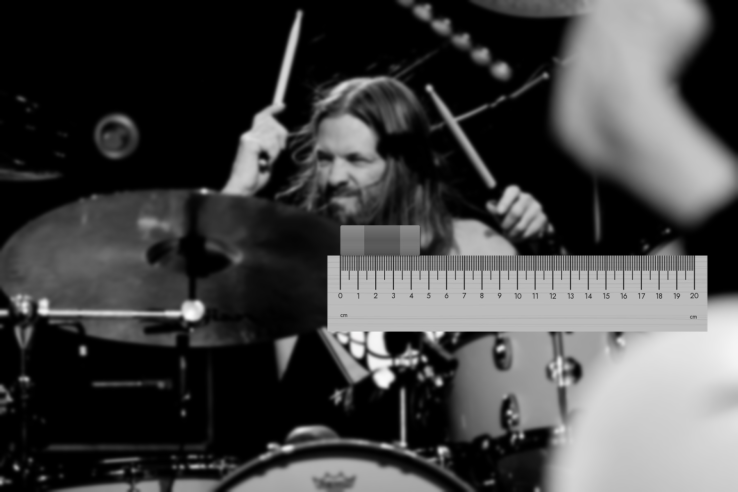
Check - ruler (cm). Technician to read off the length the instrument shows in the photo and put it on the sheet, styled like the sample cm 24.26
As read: cm 4.5
